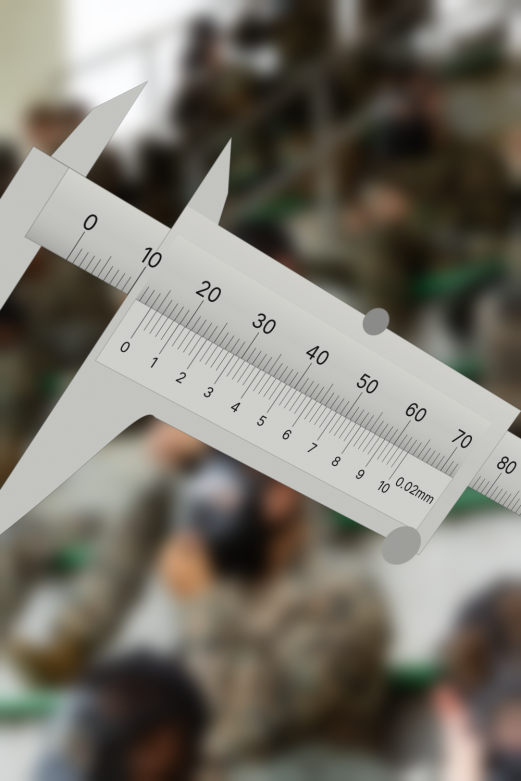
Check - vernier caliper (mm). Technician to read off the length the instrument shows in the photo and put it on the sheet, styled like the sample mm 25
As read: mm 14.0
